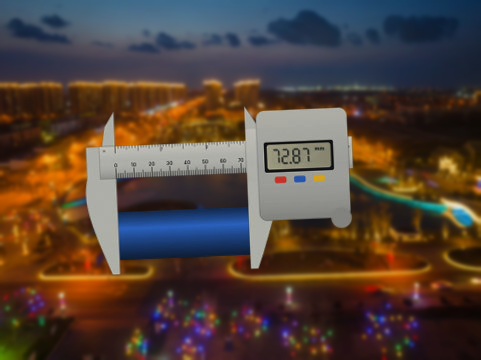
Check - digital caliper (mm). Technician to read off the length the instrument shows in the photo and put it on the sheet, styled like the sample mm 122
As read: mm 72.87
